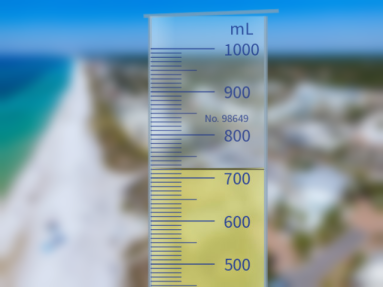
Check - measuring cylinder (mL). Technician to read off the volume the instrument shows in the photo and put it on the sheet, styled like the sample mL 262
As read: mL 720
